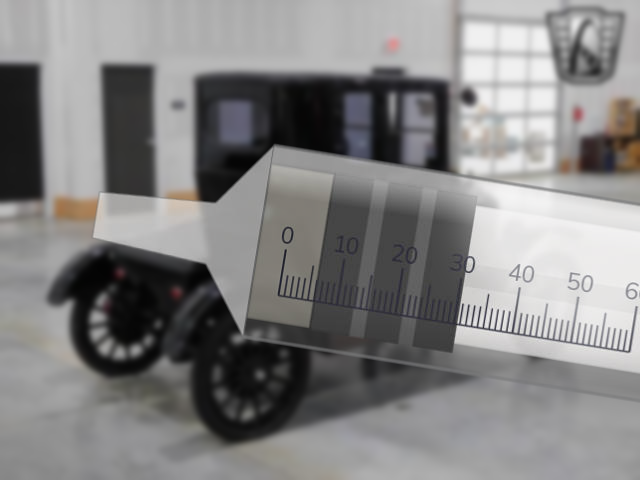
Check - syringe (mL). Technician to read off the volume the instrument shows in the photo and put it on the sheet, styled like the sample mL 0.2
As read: mL 6
